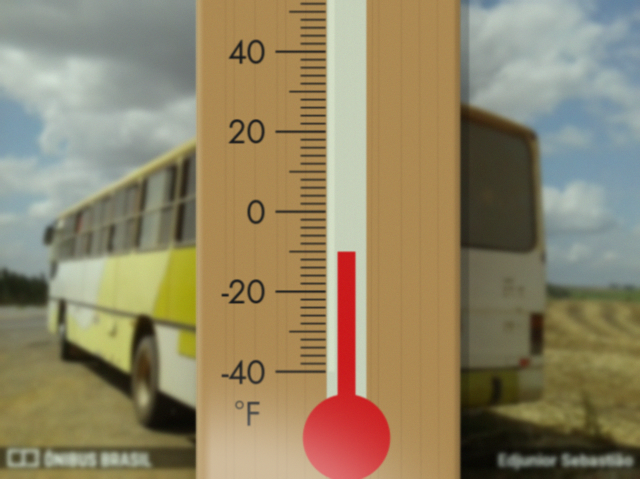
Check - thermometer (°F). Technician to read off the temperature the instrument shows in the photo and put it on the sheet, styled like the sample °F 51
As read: °F -10
